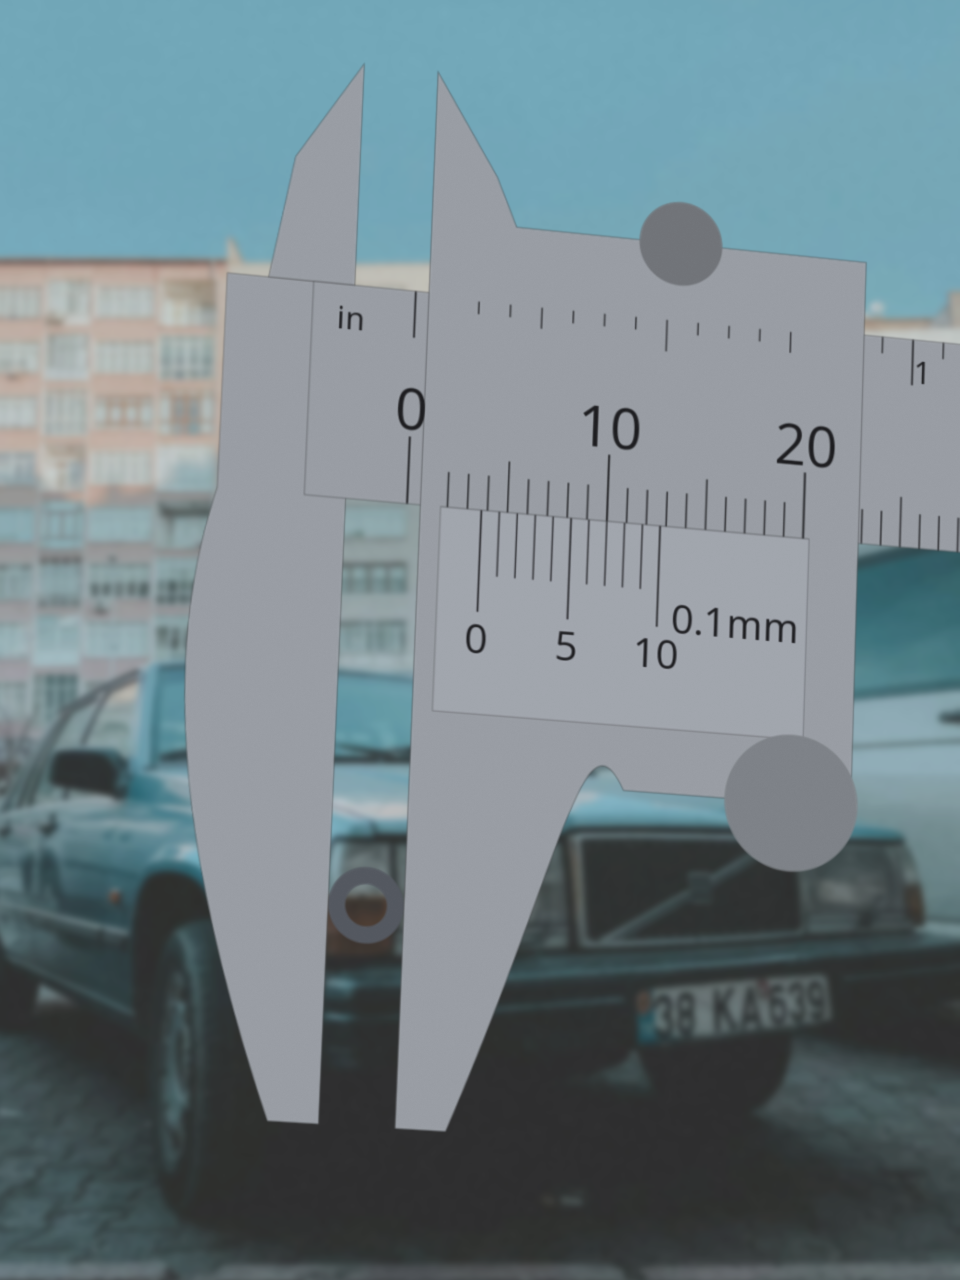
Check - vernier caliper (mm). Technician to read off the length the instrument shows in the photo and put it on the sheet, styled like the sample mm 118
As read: mm 3.7
